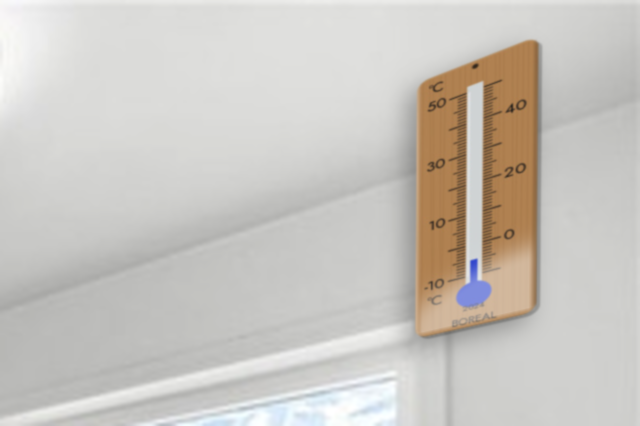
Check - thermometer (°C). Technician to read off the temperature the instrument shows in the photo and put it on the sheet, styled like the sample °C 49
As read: °C -5
